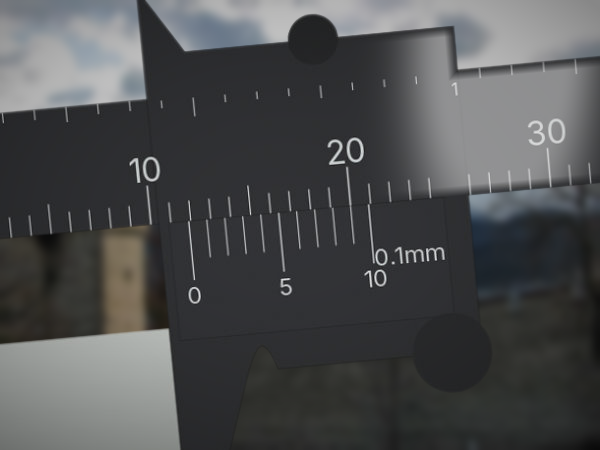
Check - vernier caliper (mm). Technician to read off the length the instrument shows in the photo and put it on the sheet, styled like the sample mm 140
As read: mm 11.9
